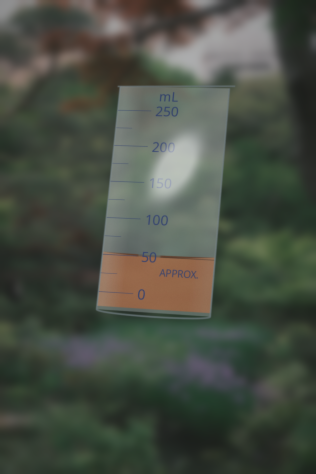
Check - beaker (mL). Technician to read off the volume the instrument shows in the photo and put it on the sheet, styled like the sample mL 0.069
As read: mL 50
